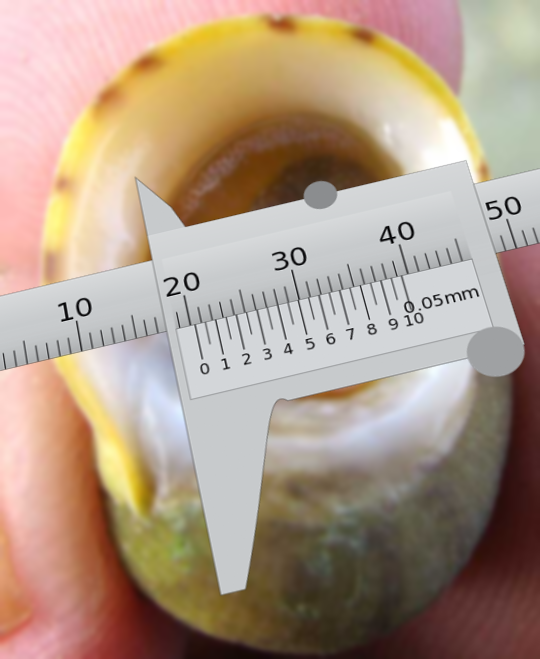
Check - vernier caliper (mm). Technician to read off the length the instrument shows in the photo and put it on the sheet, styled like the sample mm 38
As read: mm 20.4
